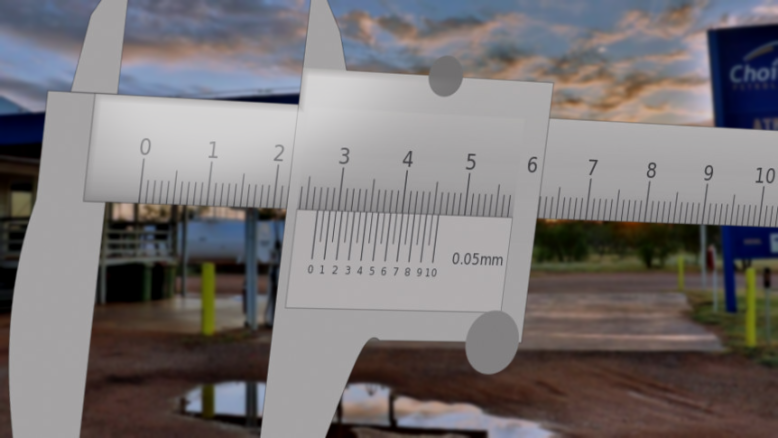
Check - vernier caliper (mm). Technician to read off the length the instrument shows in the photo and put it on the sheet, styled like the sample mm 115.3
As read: mm 26.8
